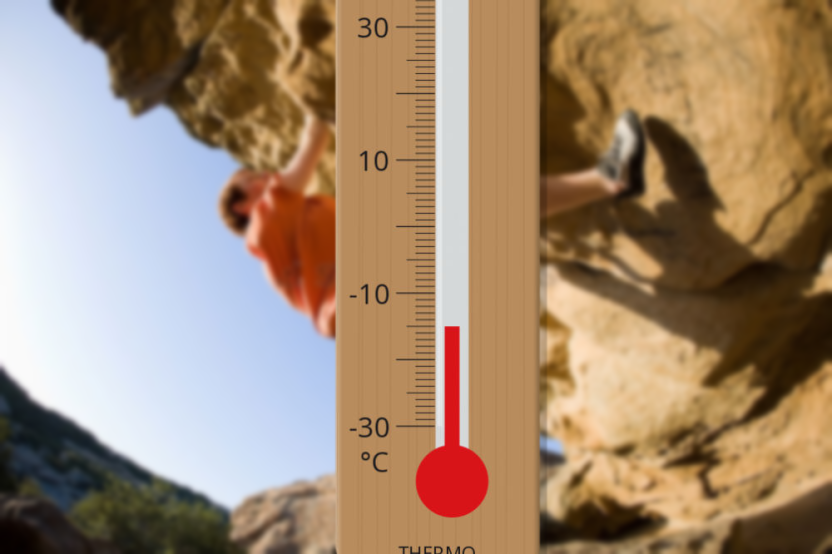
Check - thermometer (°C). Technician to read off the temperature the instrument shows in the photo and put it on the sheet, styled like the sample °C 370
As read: °C -15
